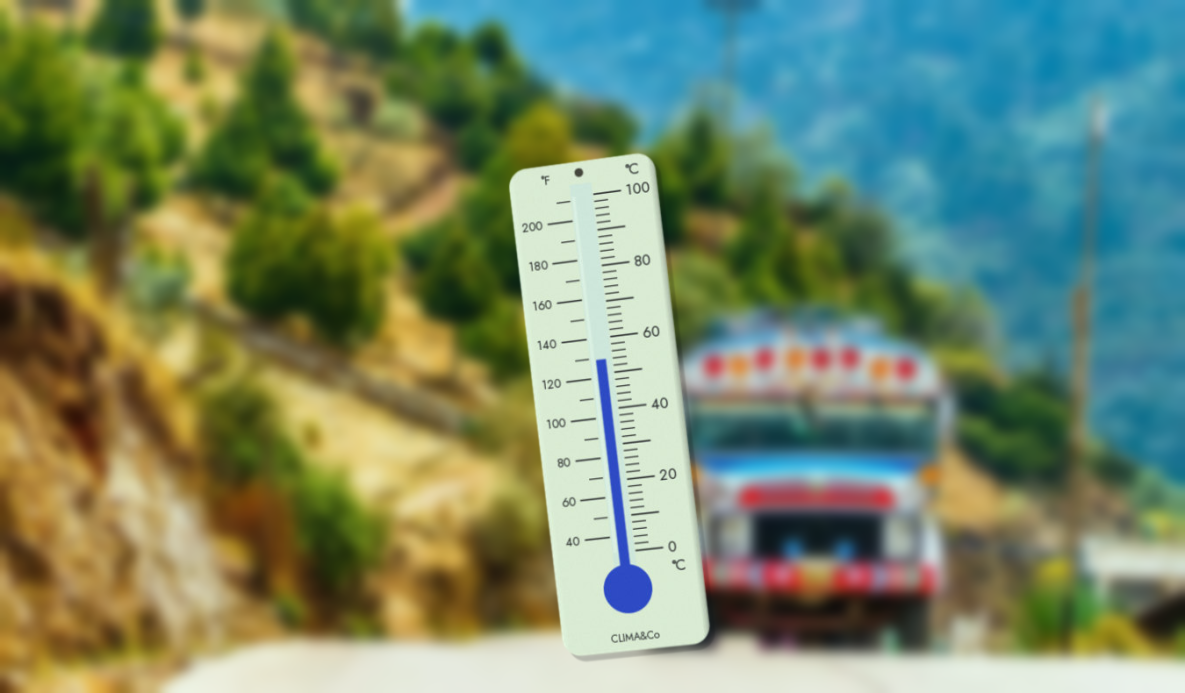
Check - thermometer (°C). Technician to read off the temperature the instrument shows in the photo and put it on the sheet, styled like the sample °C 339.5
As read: °C 54
